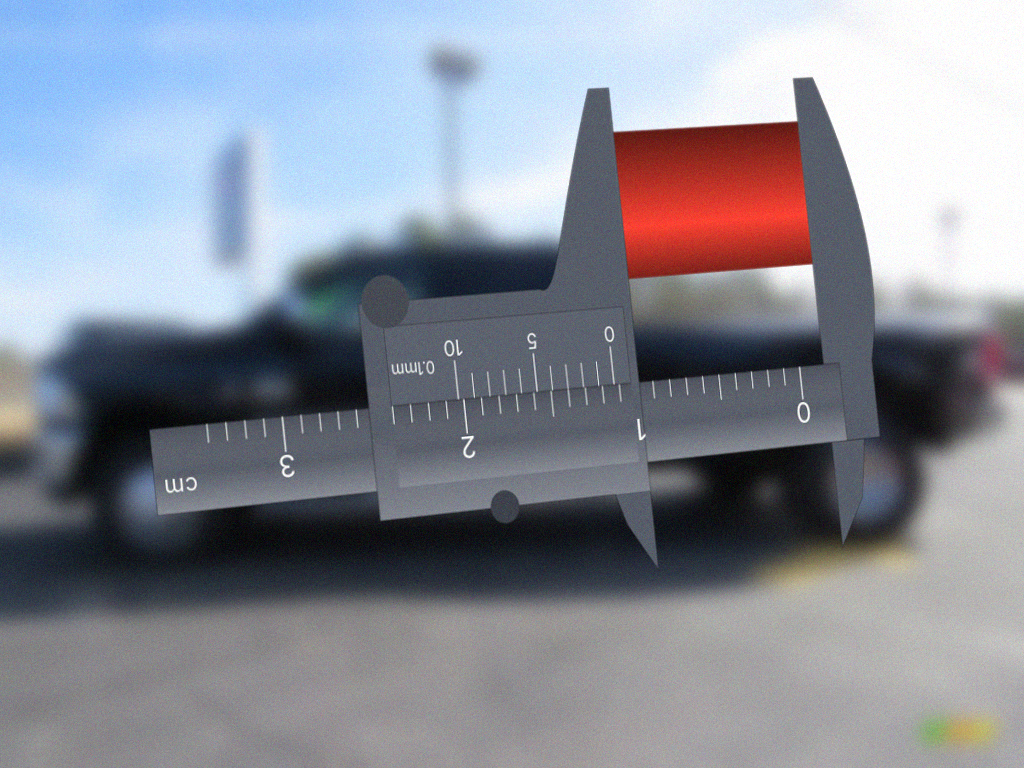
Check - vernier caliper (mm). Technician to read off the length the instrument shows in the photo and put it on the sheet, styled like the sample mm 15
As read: mm 11.3
